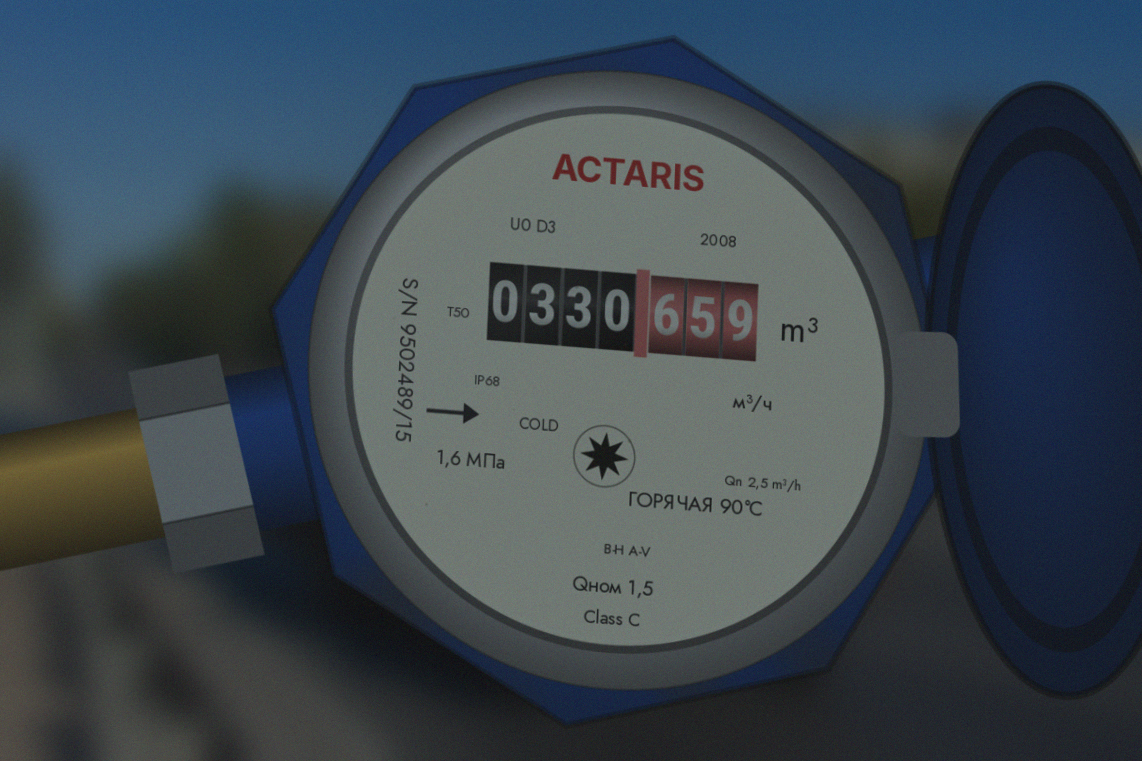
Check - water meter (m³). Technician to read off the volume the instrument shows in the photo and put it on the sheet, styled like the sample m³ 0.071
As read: m³ 330.659
